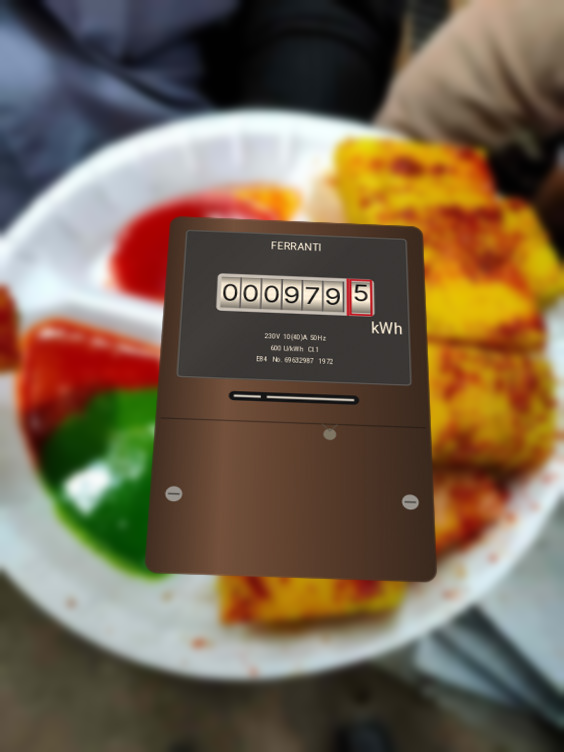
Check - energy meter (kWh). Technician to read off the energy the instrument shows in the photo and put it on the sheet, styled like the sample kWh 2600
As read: kWh 979.5
